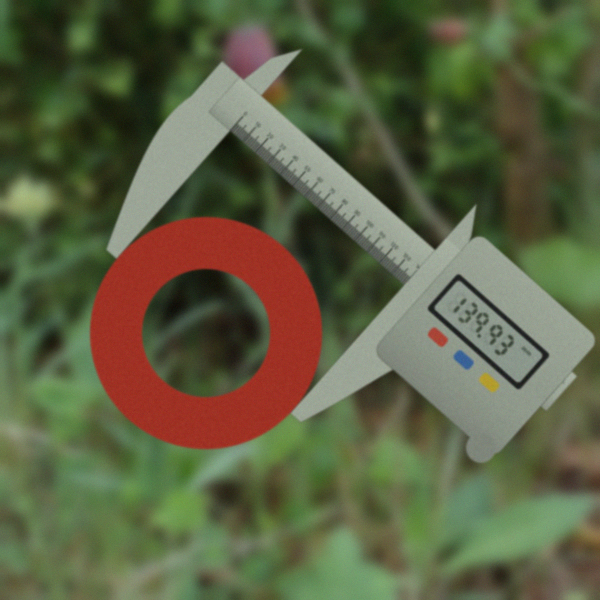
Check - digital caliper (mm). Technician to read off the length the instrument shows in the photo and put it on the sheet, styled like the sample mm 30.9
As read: mm 139.93
